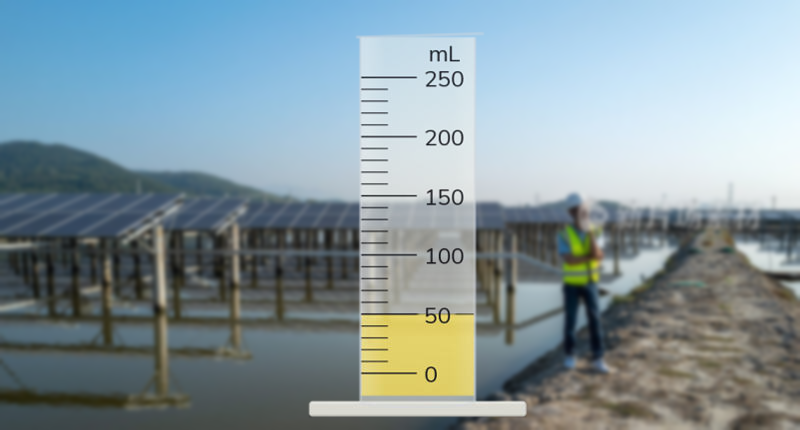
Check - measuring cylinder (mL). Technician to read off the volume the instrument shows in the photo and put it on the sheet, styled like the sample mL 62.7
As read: mL 50
